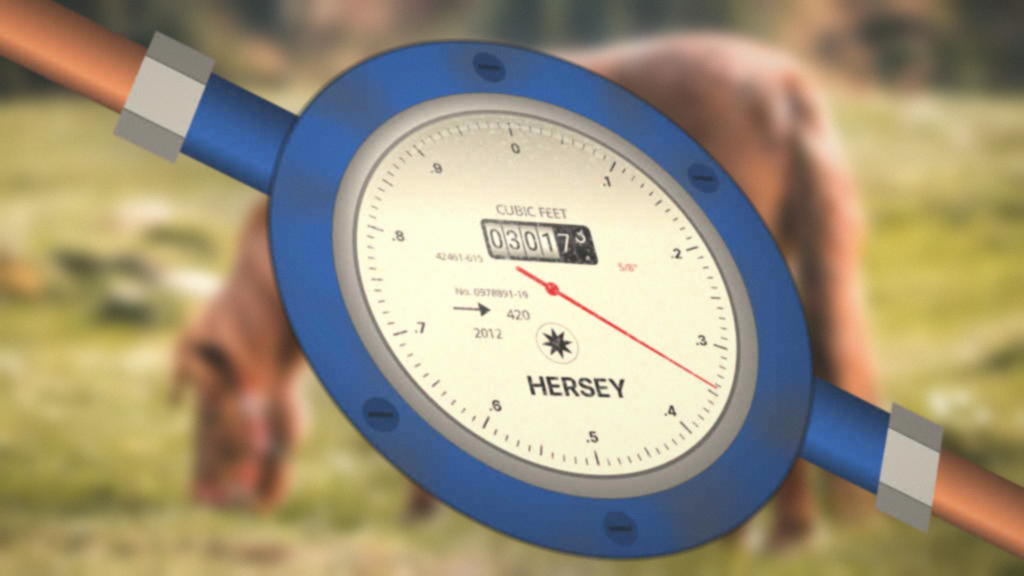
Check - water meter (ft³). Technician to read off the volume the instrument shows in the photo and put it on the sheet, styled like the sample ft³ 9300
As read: ft³ 30173.34
